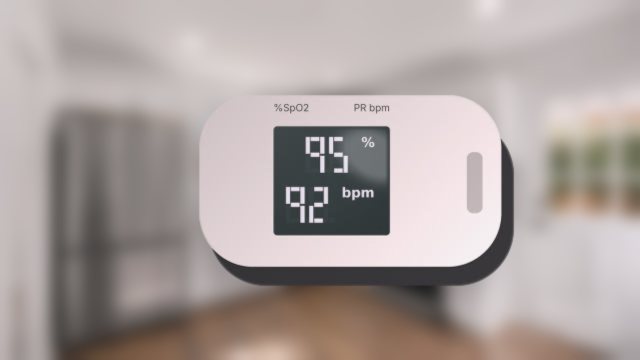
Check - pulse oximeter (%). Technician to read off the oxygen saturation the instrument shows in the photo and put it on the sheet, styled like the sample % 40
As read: % 95
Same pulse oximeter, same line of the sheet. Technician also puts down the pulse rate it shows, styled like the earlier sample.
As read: bpm 92
